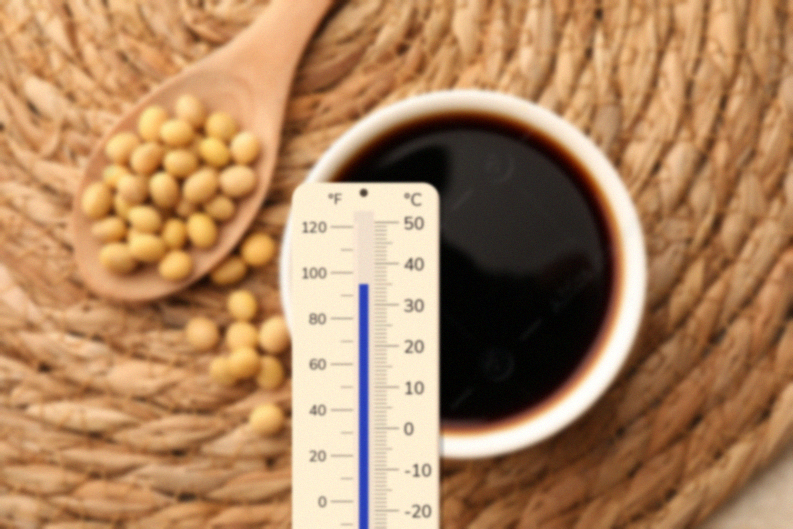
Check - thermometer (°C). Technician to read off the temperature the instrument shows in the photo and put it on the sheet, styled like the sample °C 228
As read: °C 35
